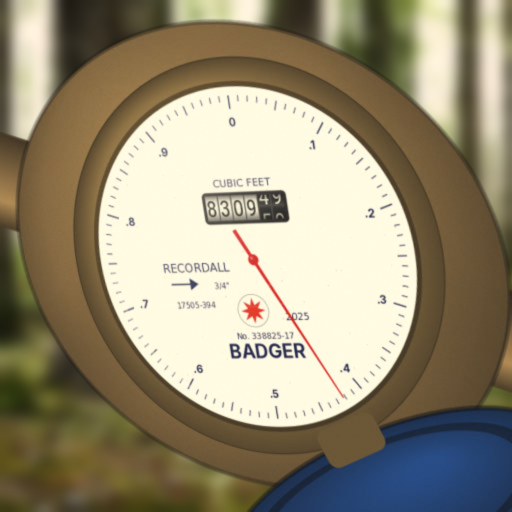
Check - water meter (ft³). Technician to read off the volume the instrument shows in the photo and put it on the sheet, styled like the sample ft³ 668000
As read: ft³ 830949.42
